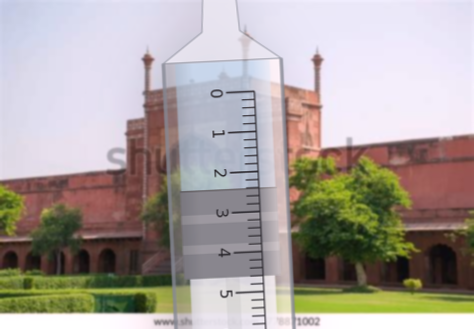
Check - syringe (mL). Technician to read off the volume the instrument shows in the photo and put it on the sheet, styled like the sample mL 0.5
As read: mL 2.4
